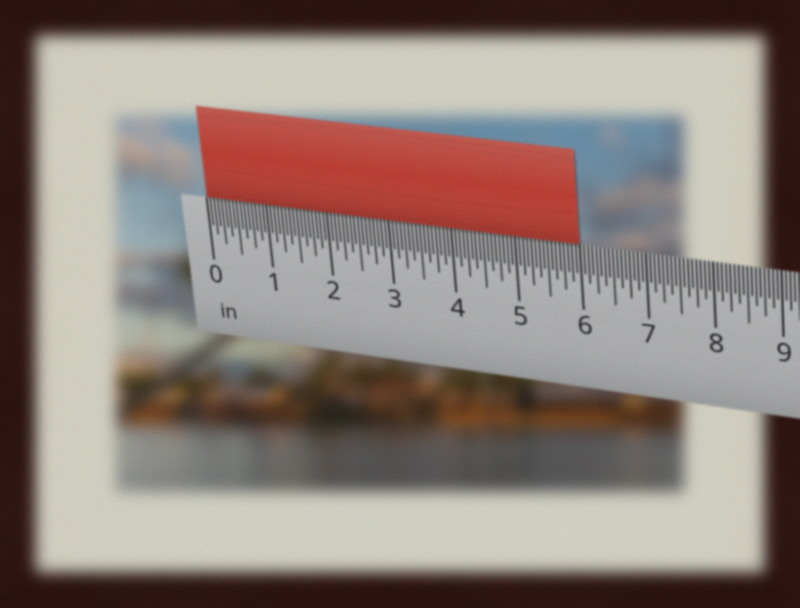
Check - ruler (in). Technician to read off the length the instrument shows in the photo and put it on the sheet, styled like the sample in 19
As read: in 6
